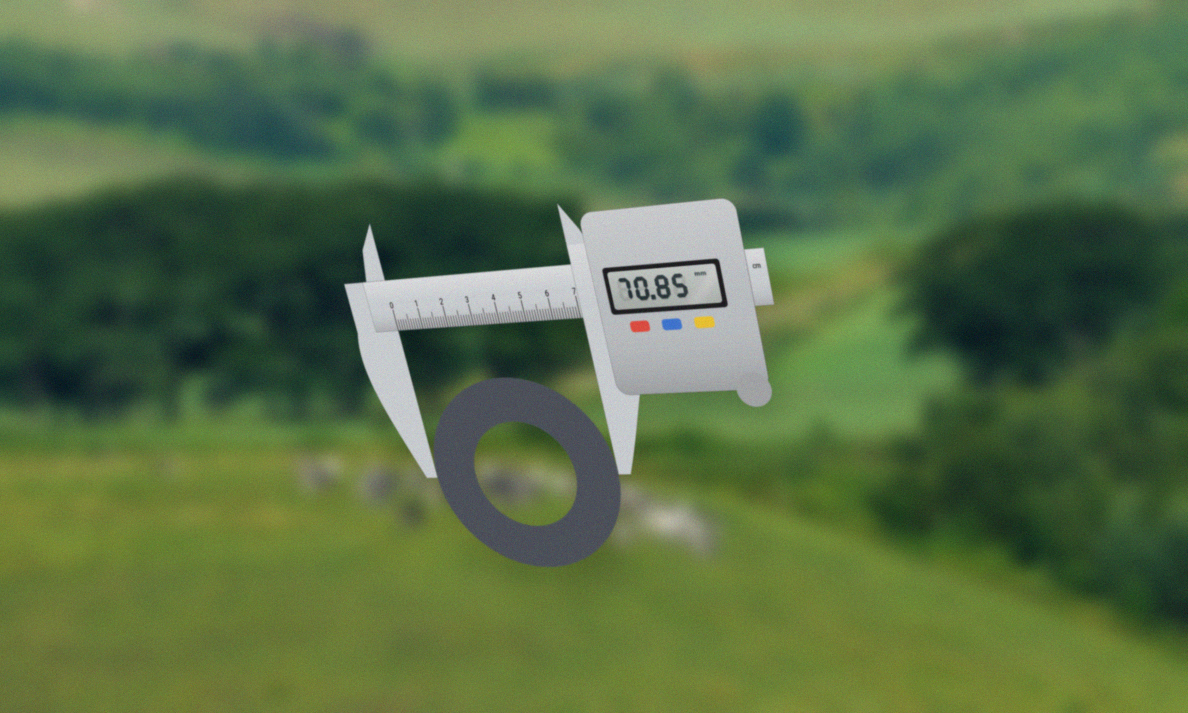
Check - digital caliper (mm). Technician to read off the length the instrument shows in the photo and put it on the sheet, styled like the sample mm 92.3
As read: mm 70.85
